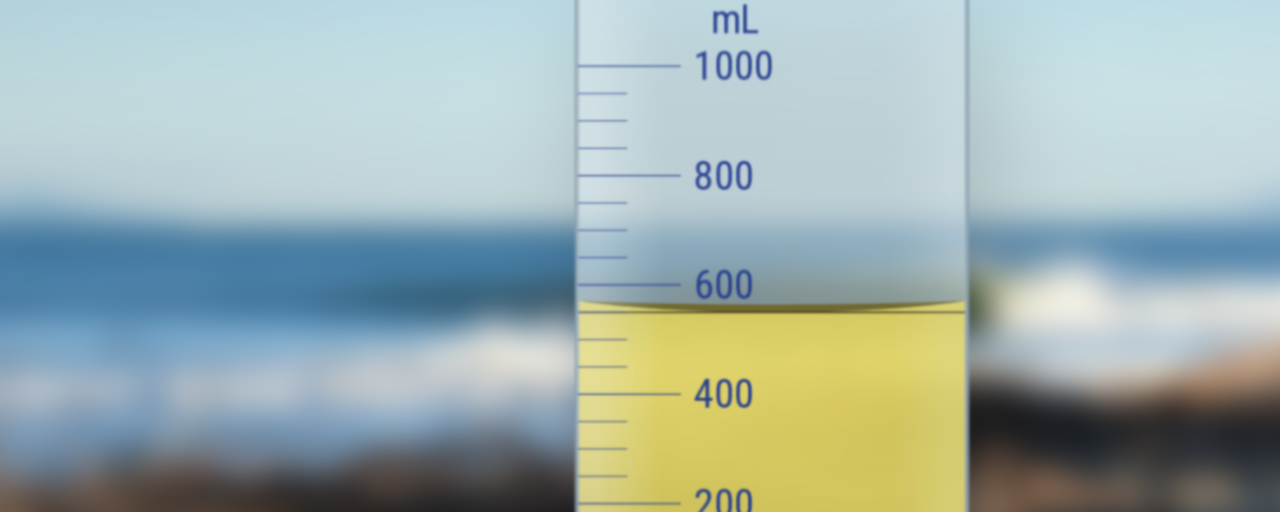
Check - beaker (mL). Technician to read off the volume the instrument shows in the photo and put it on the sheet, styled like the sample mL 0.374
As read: mL 550
